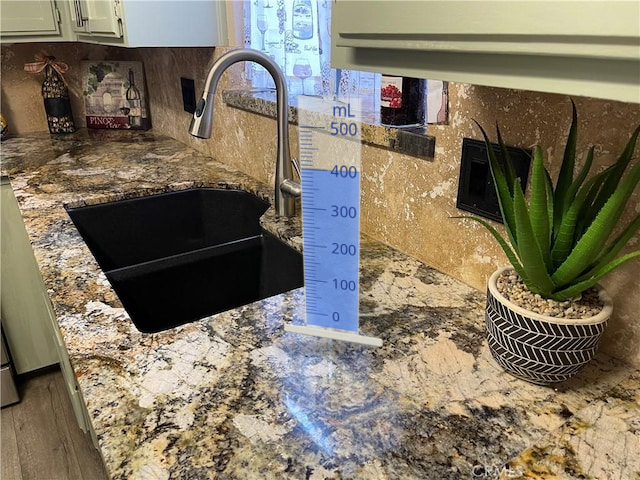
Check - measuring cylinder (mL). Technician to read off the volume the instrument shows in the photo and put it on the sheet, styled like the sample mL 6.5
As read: mL 400
